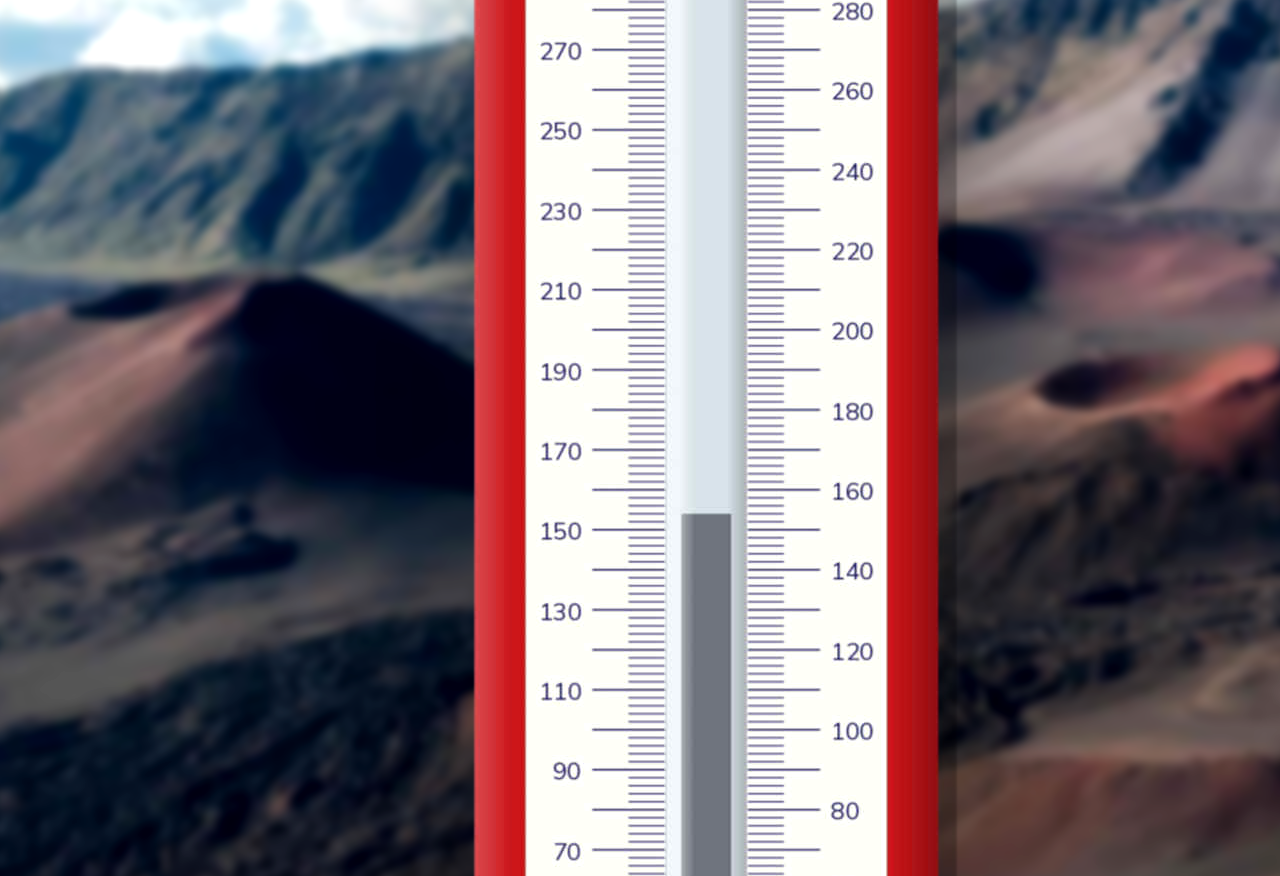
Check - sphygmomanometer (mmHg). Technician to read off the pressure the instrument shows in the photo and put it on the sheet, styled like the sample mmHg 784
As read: mmHg 154
